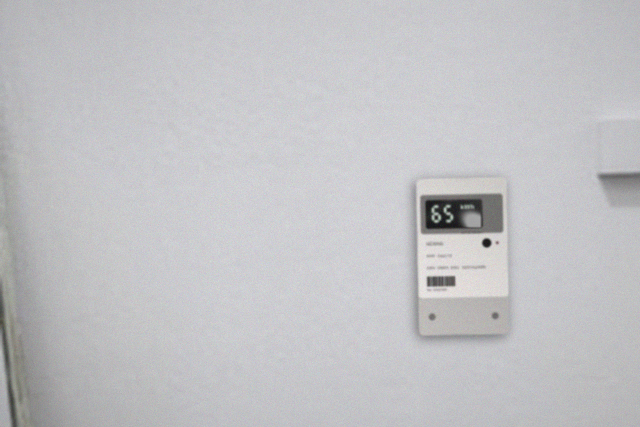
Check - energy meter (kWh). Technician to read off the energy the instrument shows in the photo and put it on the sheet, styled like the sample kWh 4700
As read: kWh 65
